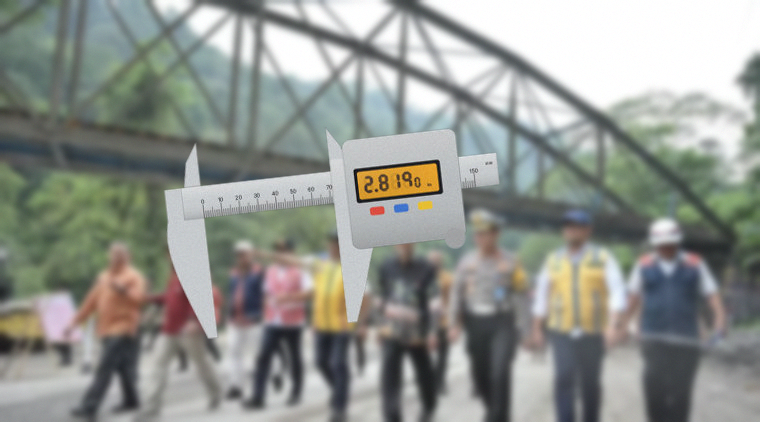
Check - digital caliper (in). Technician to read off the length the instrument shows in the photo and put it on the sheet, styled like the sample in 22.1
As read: in 2.8190
